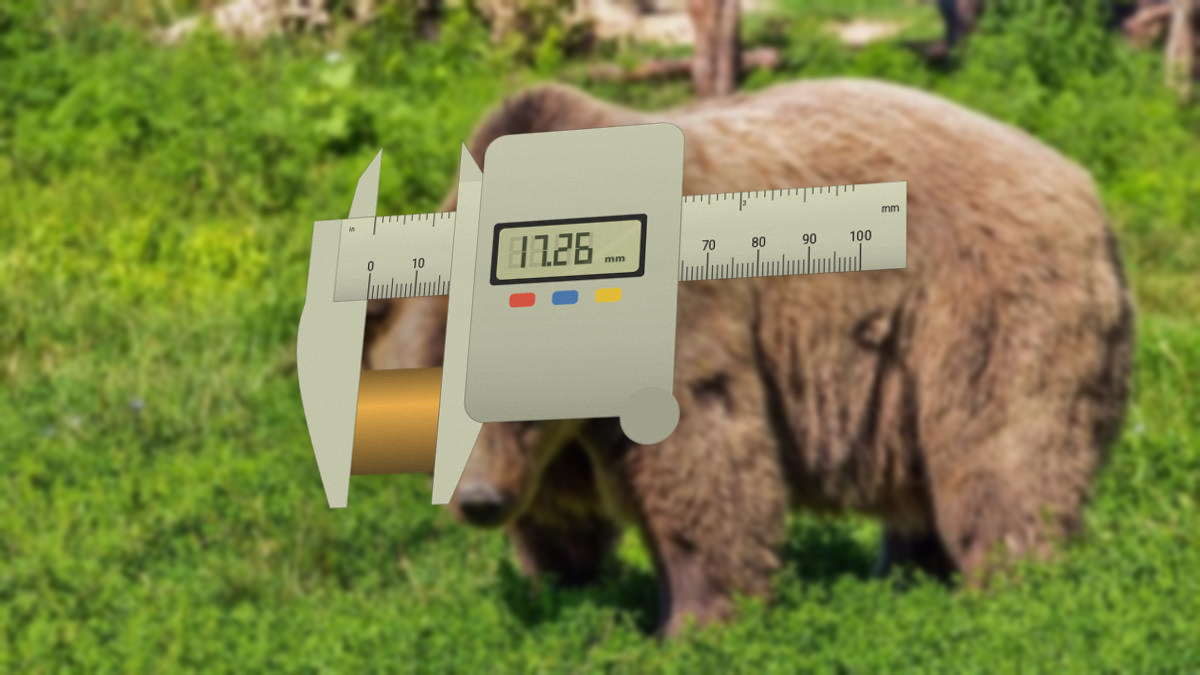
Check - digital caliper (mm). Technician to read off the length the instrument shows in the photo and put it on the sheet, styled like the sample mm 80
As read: mm 17.26
